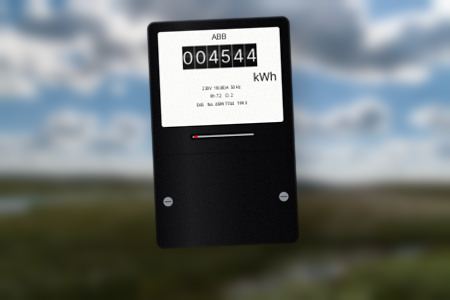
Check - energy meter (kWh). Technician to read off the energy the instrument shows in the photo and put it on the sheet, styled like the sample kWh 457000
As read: kWh 4544
